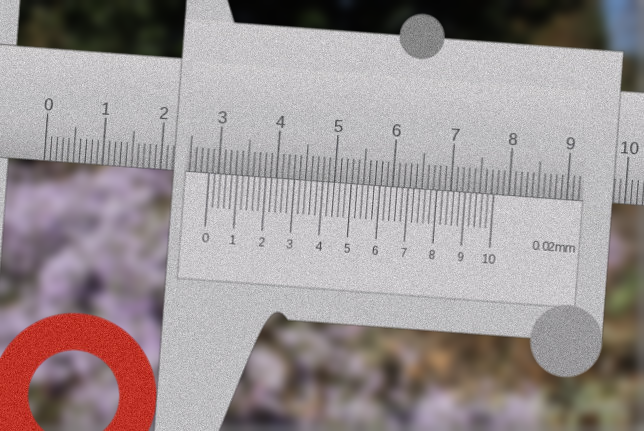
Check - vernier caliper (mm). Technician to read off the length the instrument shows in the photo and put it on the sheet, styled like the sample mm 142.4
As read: mm 28.4
